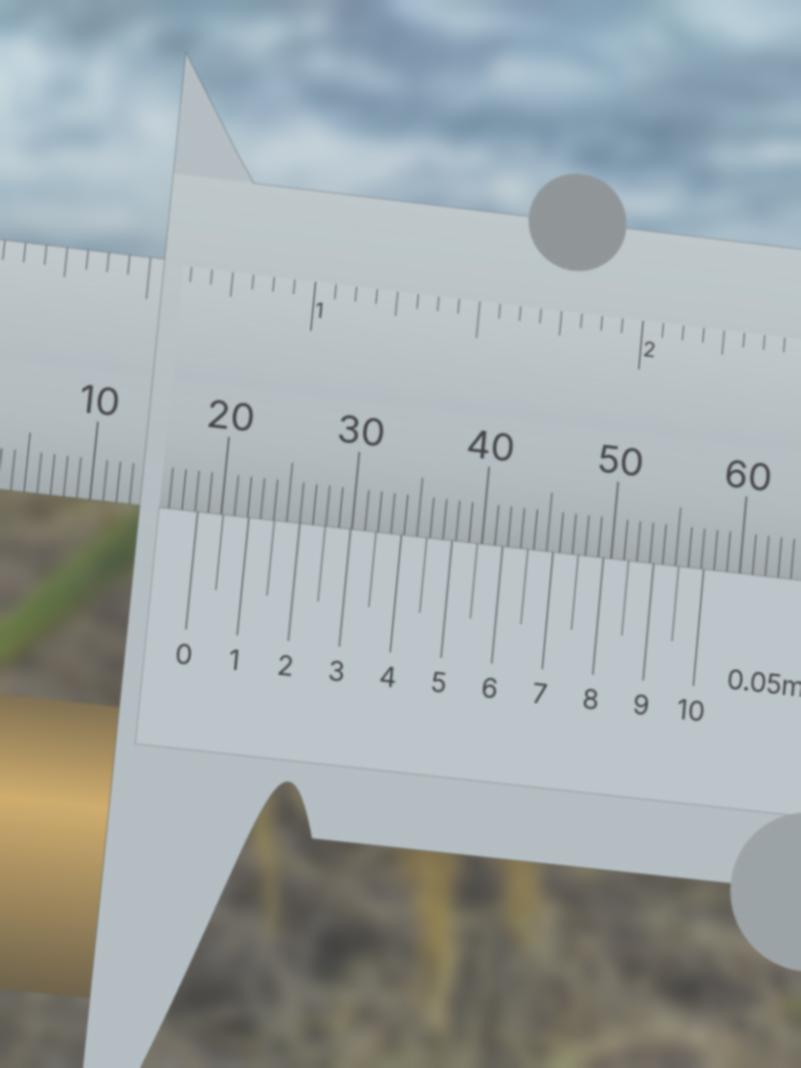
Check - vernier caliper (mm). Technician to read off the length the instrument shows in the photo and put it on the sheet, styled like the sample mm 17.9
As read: mm 18.2
